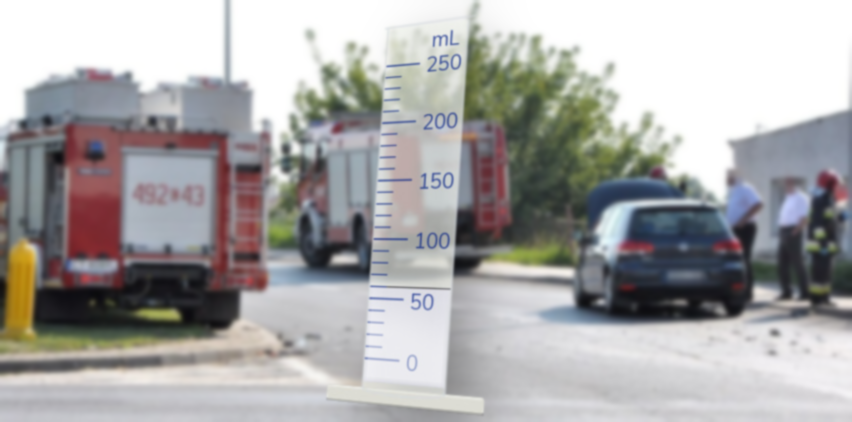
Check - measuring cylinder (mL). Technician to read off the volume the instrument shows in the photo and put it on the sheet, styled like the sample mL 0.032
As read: mL 60
